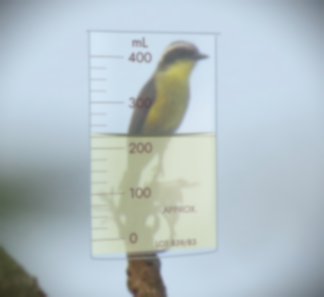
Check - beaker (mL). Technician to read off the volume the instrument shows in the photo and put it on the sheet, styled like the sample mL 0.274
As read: mL 225
